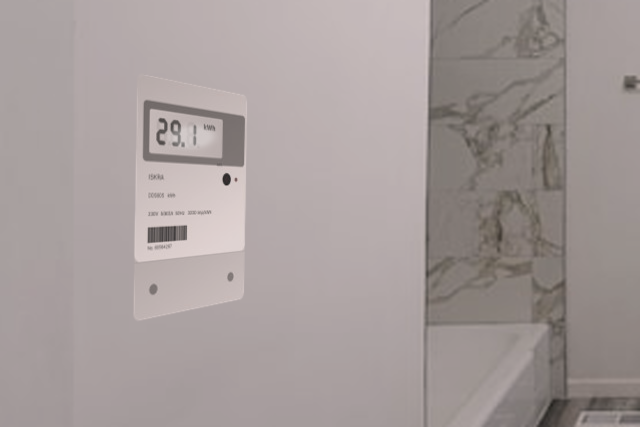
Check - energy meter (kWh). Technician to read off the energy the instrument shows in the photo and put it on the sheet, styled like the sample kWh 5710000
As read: kWh 29.1
